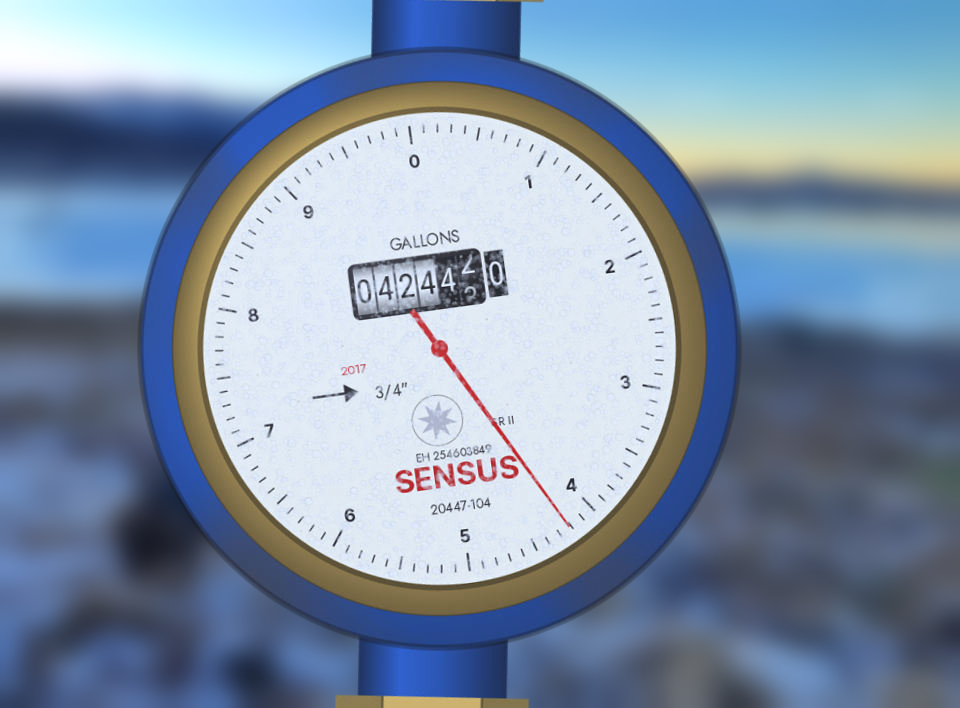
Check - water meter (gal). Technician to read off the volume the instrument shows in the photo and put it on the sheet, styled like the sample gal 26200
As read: gal 424424.2
